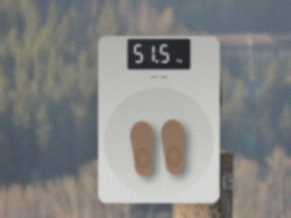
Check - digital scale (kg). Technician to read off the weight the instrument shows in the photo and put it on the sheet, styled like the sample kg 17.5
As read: kg 51.5
